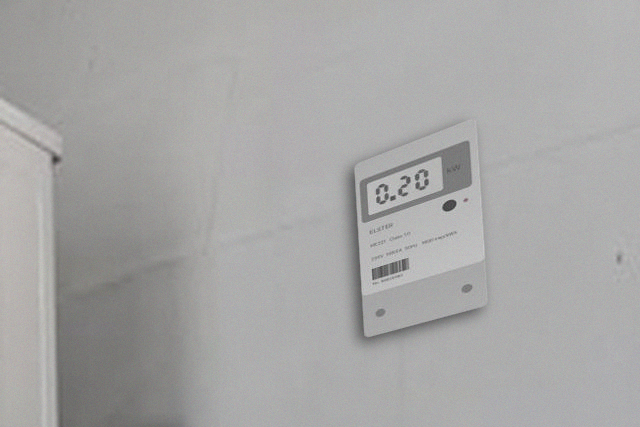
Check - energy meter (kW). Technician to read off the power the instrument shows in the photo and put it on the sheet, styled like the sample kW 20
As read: kW 0.20
